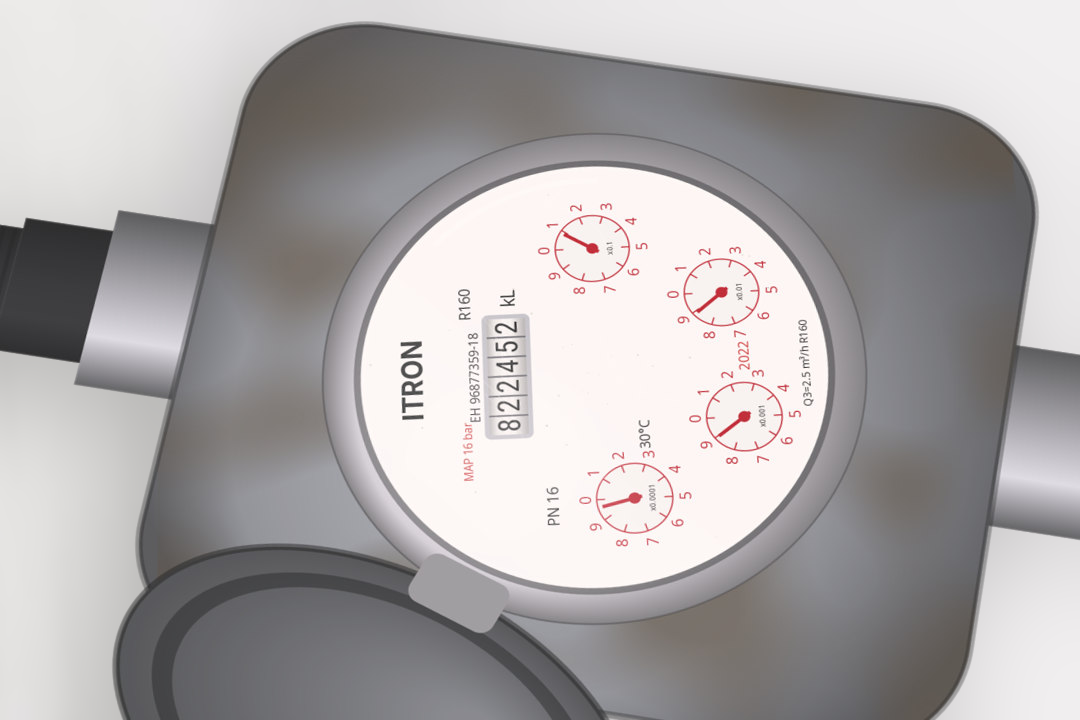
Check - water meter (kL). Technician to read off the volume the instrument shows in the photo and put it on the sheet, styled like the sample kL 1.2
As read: kL 822452.0889
